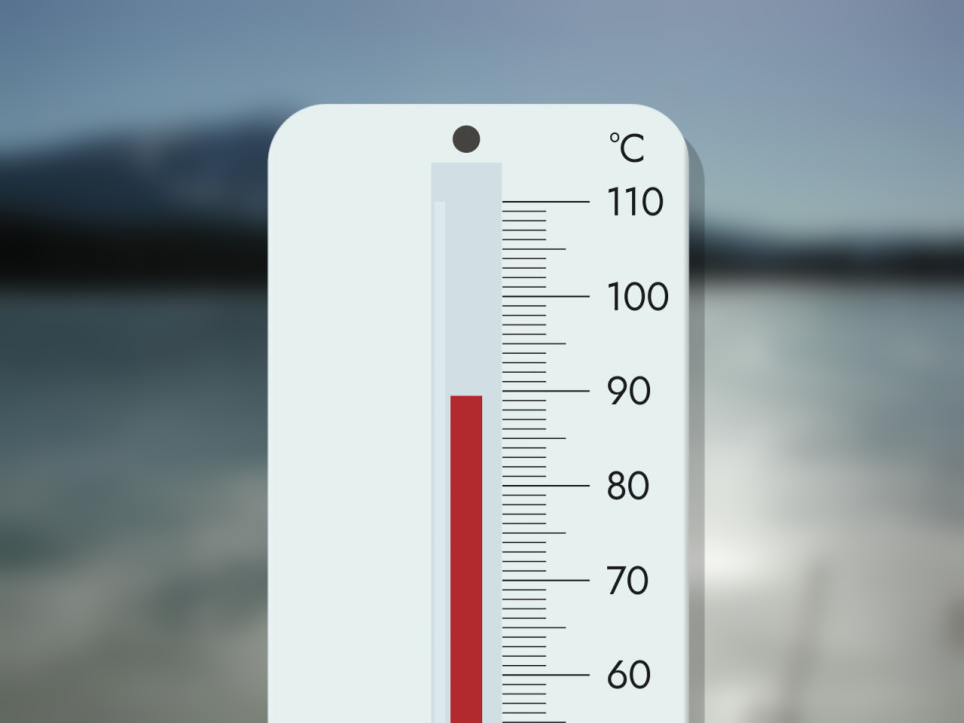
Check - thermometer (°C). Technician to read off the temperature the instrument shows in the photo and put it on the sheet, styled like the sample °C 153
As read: °C 89.5
